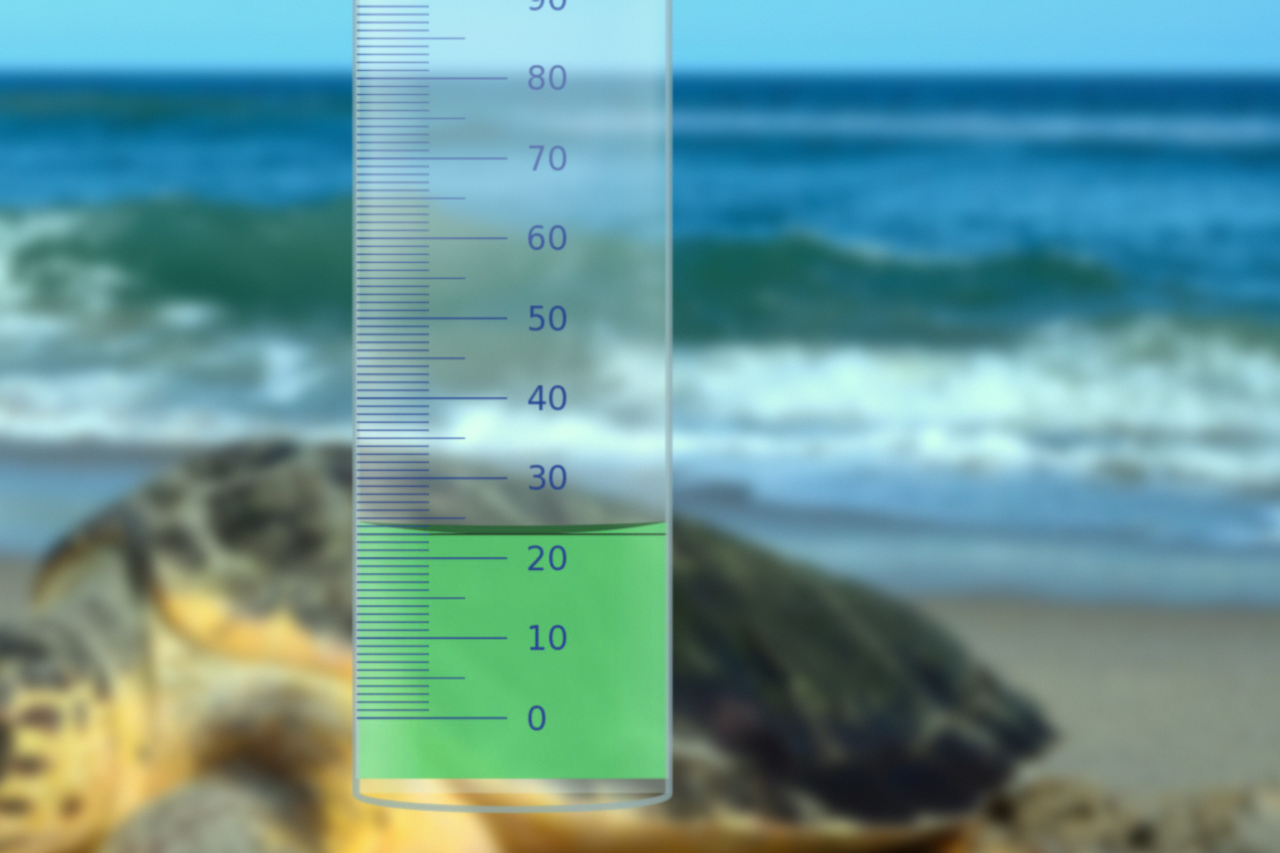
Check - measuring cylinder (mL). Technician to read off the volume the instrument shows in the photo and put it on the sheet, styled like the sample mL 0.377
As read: mL 23
